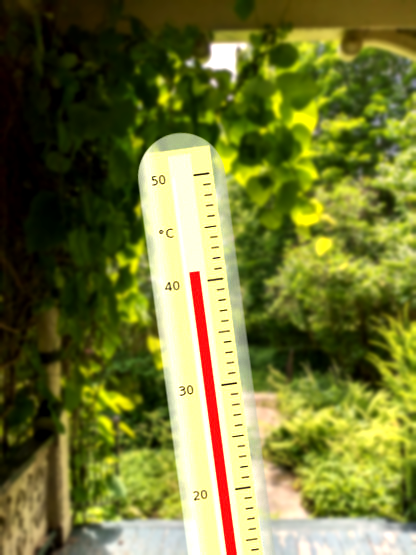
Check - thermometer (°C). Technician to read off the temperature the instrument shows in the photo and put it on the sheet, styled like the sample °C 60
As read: °C 41
